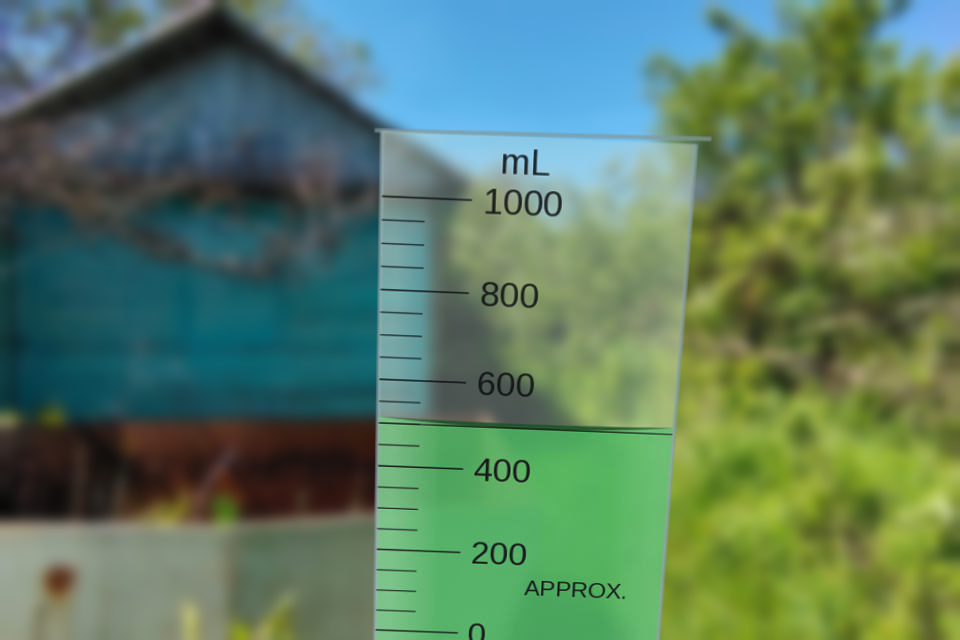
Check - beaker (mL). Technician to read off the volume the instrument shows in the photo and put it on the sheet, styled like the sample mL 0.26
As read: mL 500
